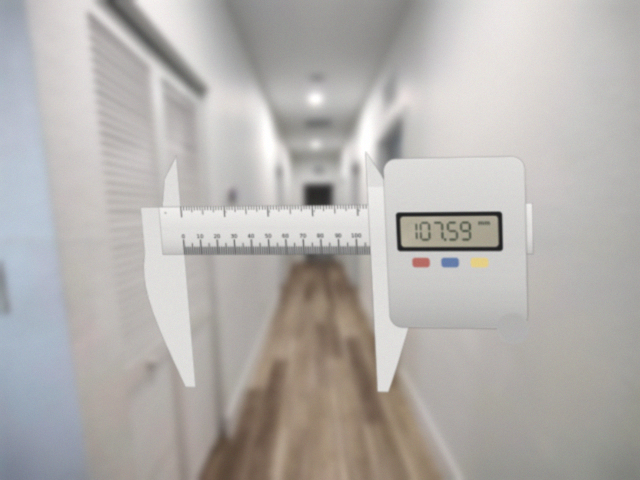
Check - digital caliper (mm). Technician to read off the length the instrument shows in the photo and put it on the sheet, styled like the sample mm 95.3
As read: mm 107.59
